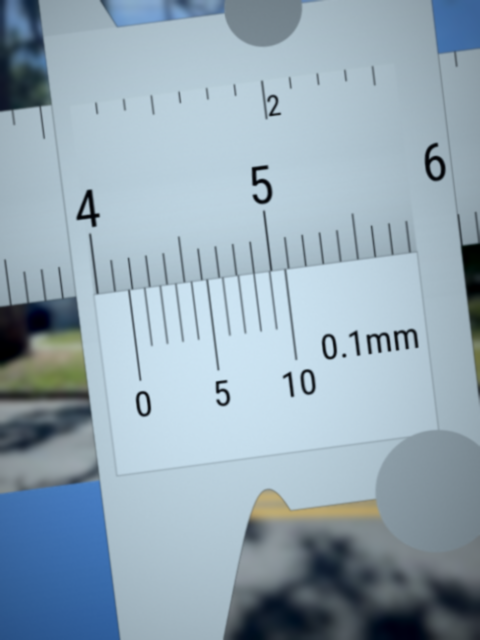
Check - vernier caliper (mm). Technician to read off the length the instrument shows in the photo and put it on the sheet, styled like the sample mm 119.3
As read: mm 41.8
